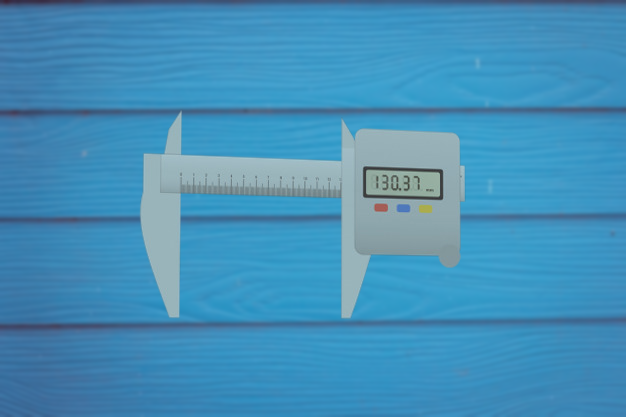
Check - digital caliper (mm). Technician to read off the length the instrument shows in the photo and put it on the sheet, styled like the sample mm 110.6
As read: mm 130.37
